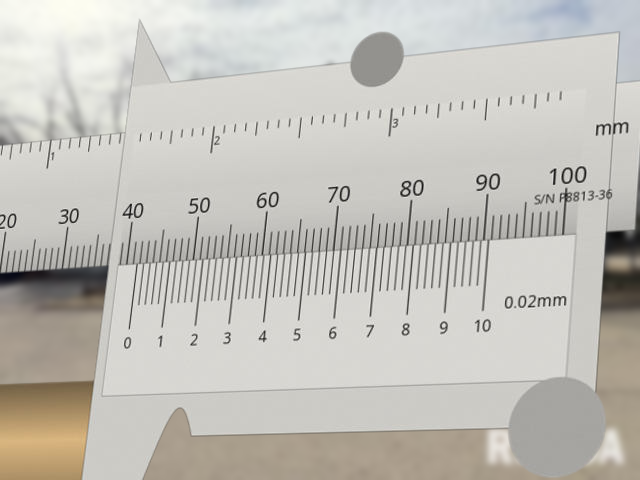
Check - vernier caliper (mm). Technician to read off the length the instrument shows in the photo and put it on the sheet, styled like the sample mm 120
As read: mm 41.6
